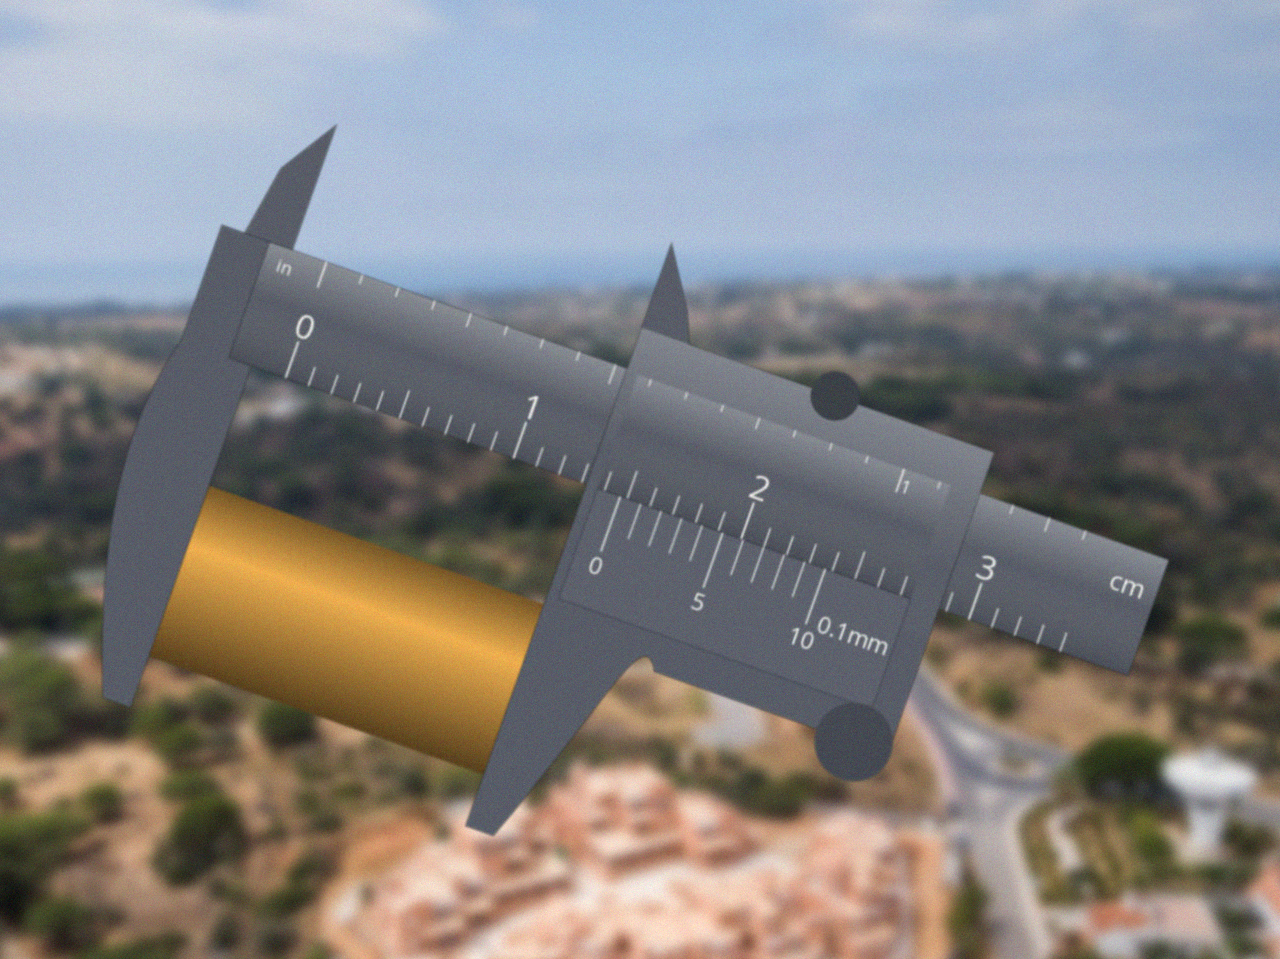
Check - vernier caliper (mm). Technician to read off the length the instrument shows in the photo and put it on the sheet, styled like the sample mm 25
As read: mm 14.7
